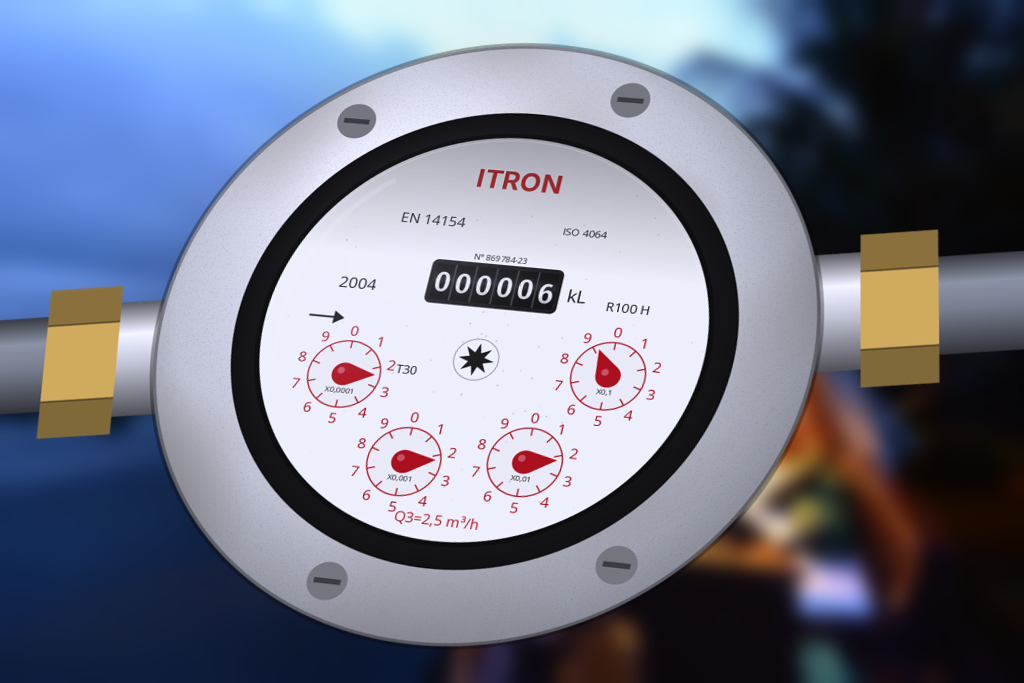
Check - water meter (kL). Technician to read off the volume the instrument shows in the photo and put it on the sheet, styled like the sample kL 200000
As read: kL 5.9222
